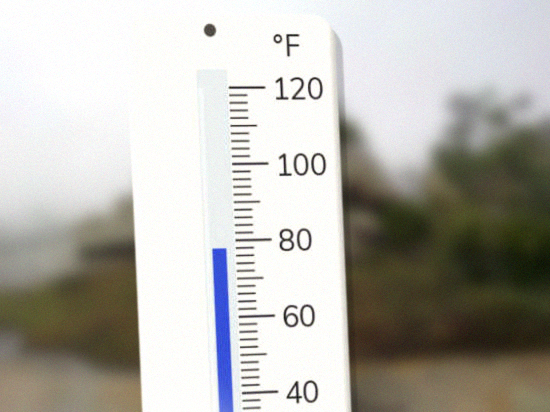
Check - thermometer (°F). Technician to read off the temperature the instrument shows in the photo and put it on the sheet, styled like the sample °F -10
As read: °F 78
